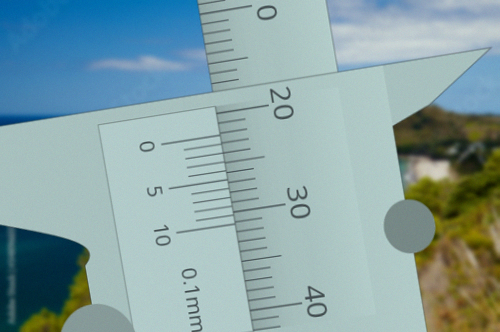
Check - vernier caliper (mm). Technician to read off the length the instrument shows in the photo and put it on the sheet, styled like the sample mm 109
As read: mm 22.2
